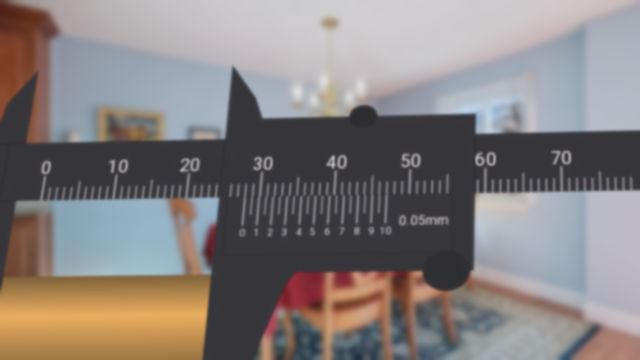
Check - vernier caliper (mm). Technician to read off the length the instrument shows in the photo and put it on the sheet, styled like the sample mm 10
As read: mm 28.0
